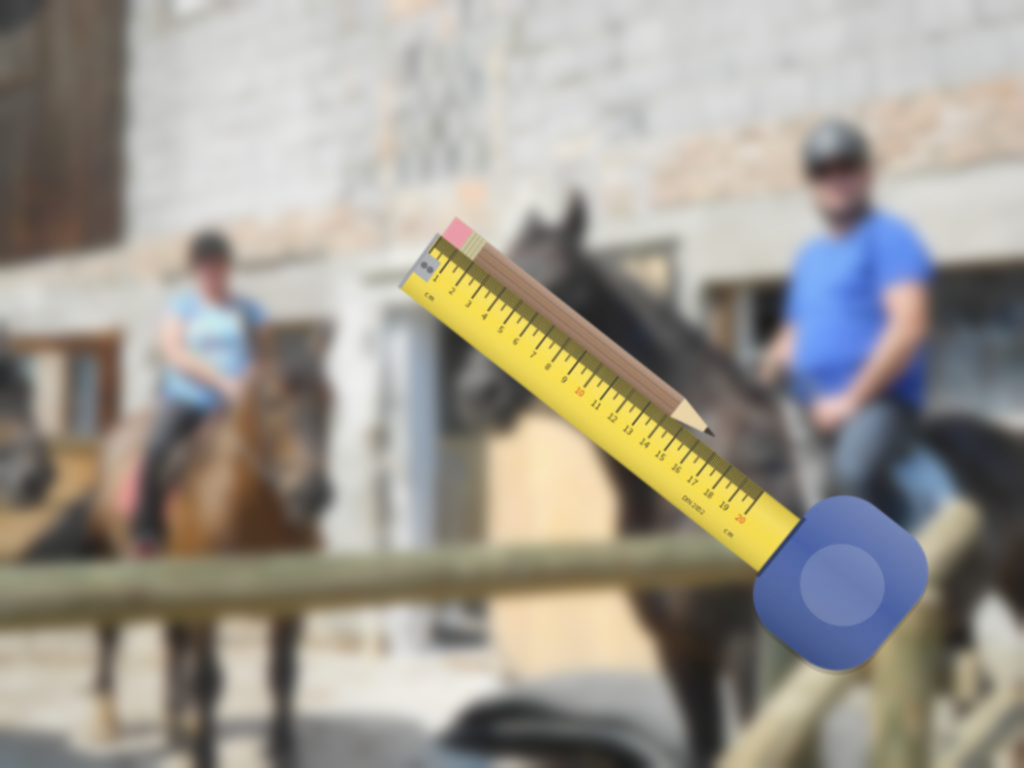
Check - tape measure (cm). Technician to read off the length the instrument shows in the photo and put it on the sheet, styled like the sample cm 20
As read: cm 16.5
